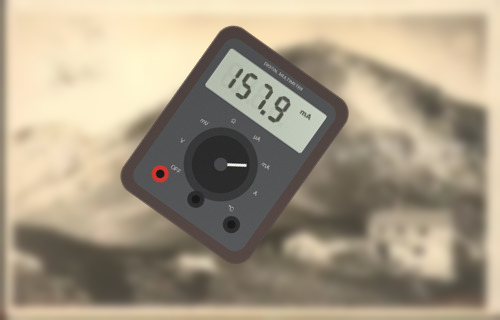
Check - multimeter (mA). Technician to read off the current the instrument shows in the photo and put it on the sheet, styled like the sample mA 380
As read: mA 157.9
